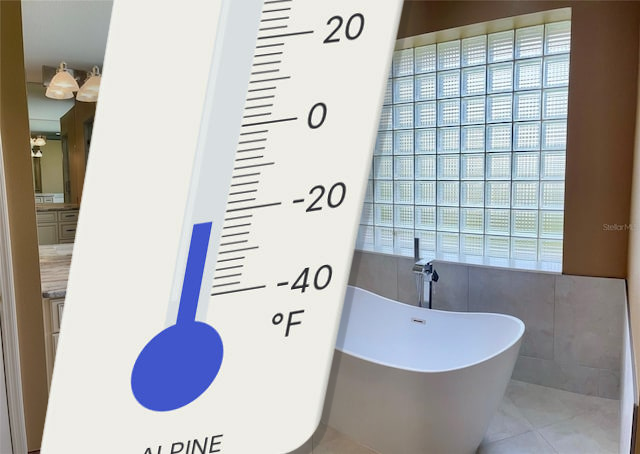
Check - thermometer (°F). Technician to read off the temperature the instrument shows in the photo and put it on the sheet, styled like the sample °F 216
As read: °F -22
